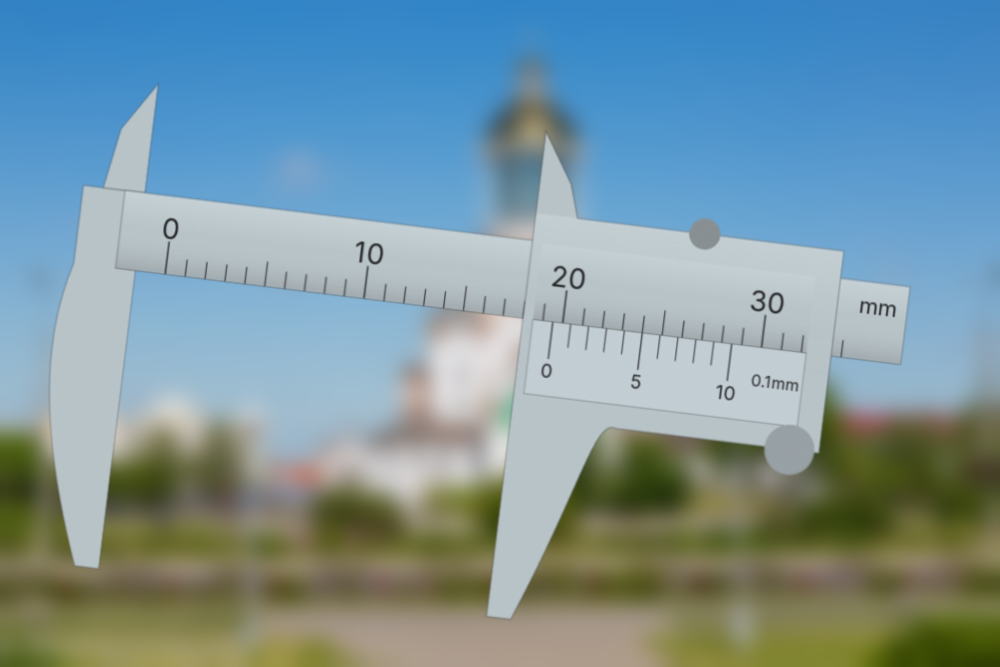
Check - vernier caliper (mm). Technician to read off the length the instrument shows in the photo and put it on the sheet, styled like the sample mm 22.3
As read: mm 19.5
